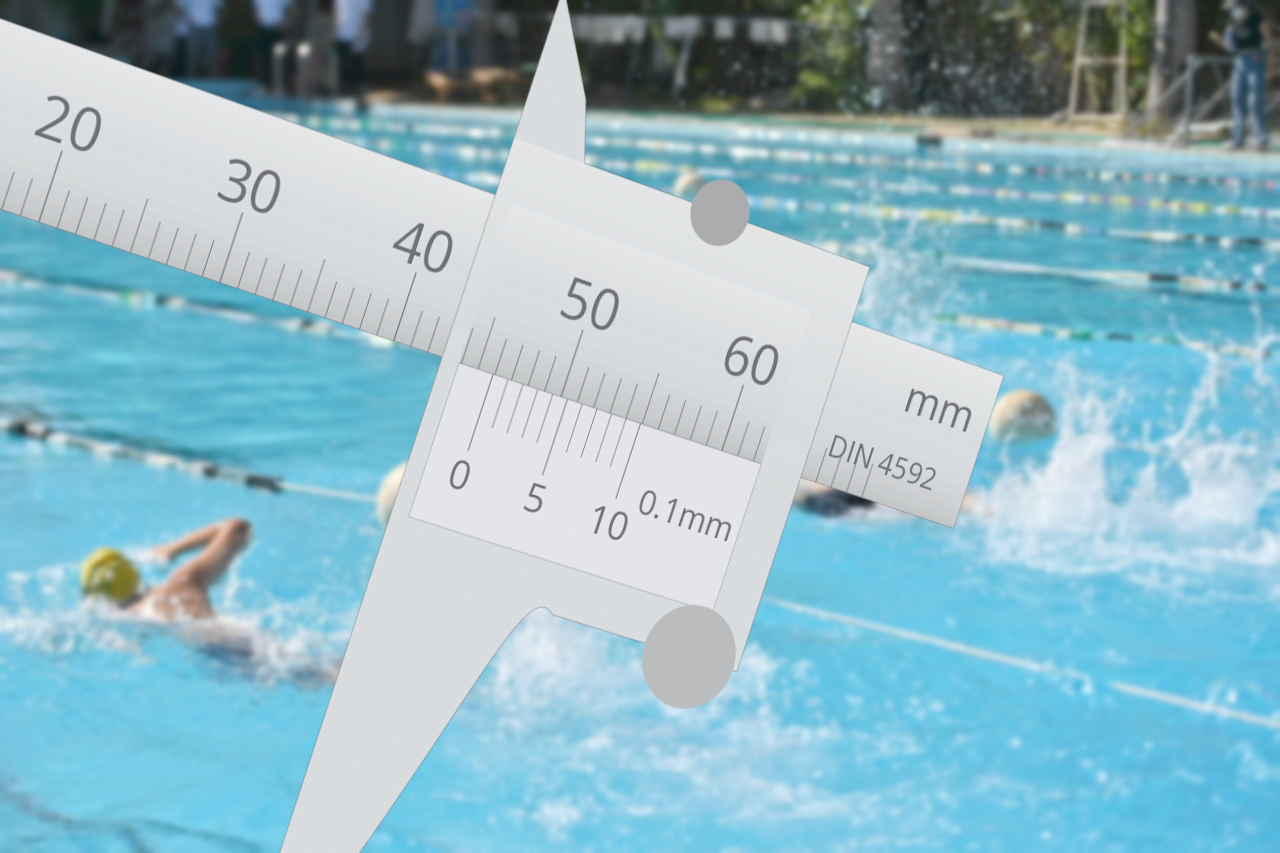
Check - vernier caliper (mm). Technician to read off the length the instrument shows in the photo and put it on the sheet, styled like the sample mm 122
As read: mm 45.9
